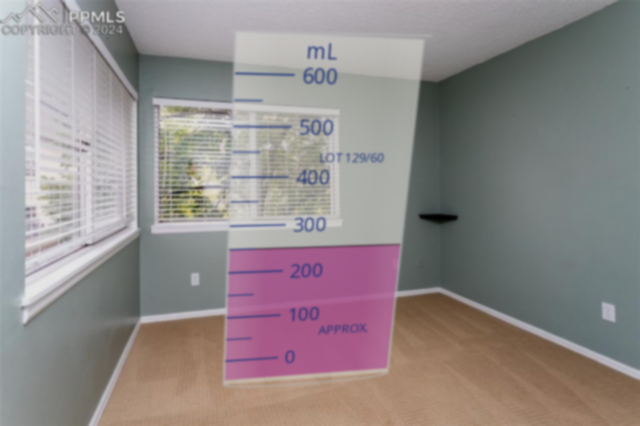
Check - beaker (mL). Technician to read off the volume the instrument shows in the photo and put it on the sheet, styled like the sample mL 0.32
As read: mL 250
